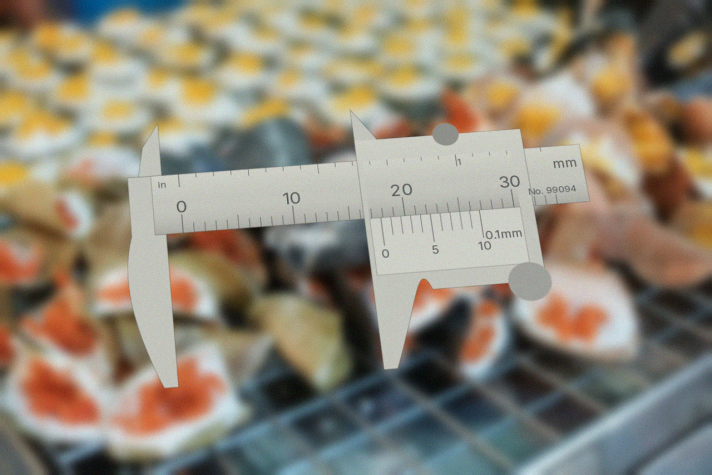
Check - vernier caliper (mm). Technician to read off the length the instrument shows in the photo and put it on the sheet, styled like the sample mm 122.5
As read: mm 17.8
